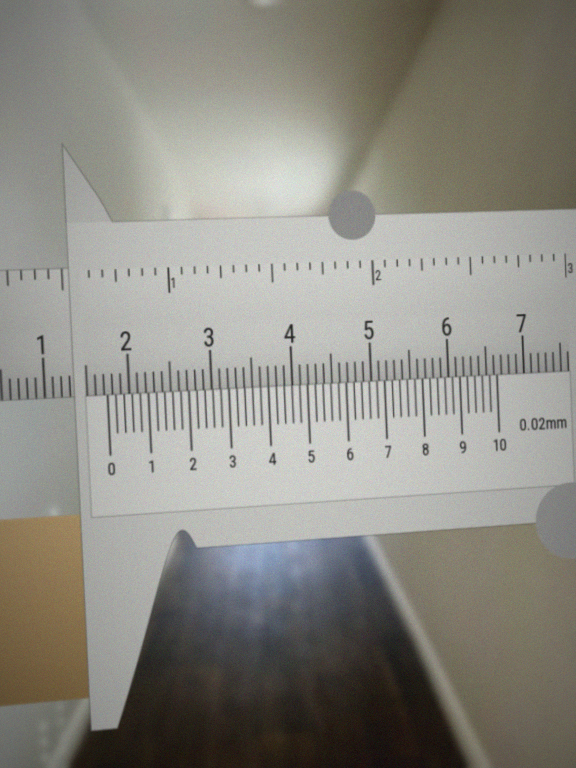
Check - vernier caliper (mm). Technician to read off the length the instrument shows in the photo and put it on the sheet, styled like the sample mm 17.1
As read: mm 17.4
